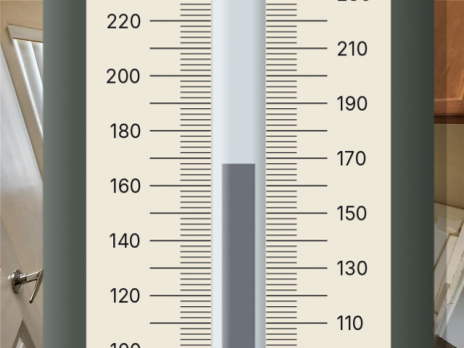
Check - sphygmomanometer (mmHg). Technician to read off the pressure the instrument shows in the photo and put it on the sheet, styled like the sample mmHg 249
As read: mmHg 168
